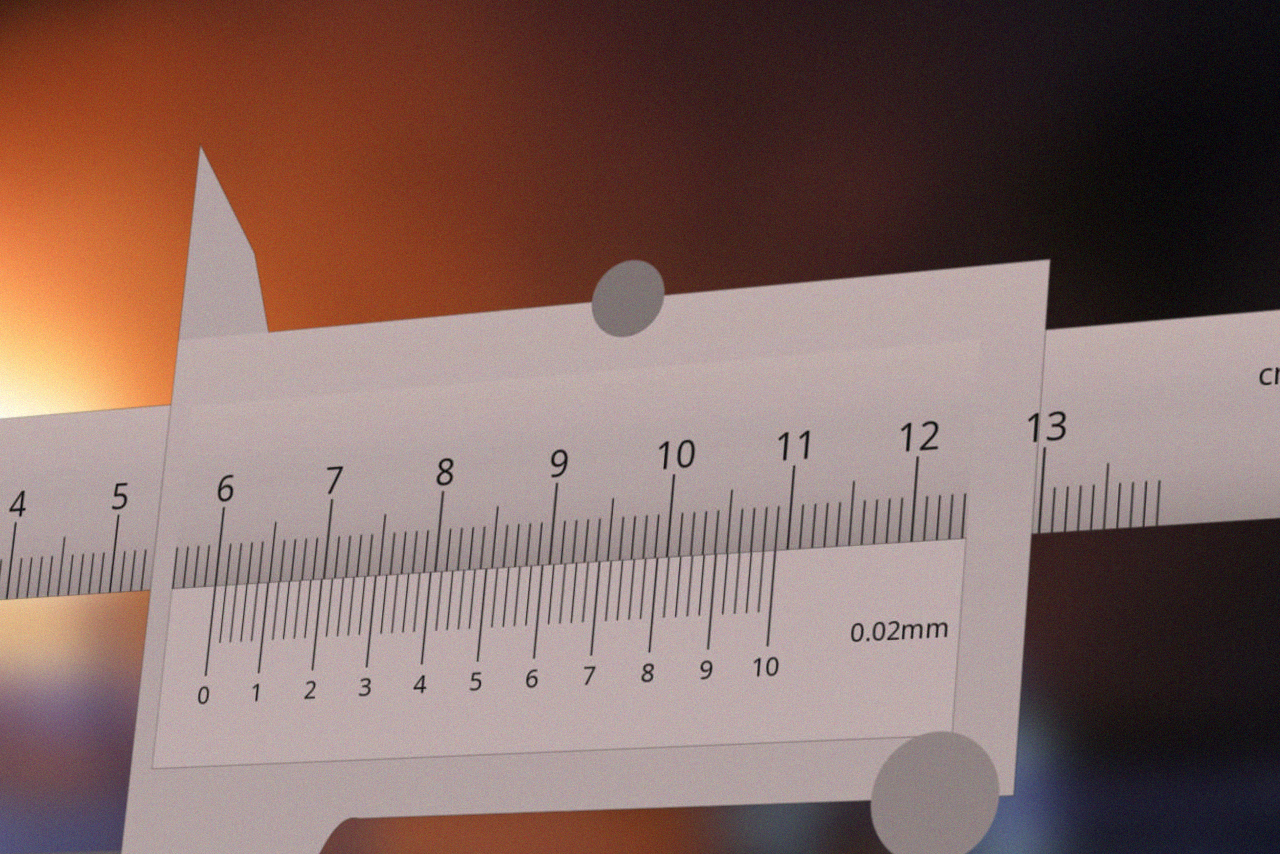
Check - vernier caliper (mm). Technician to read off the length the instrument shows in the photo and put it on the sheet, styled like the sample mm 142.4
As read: mm 60.0
